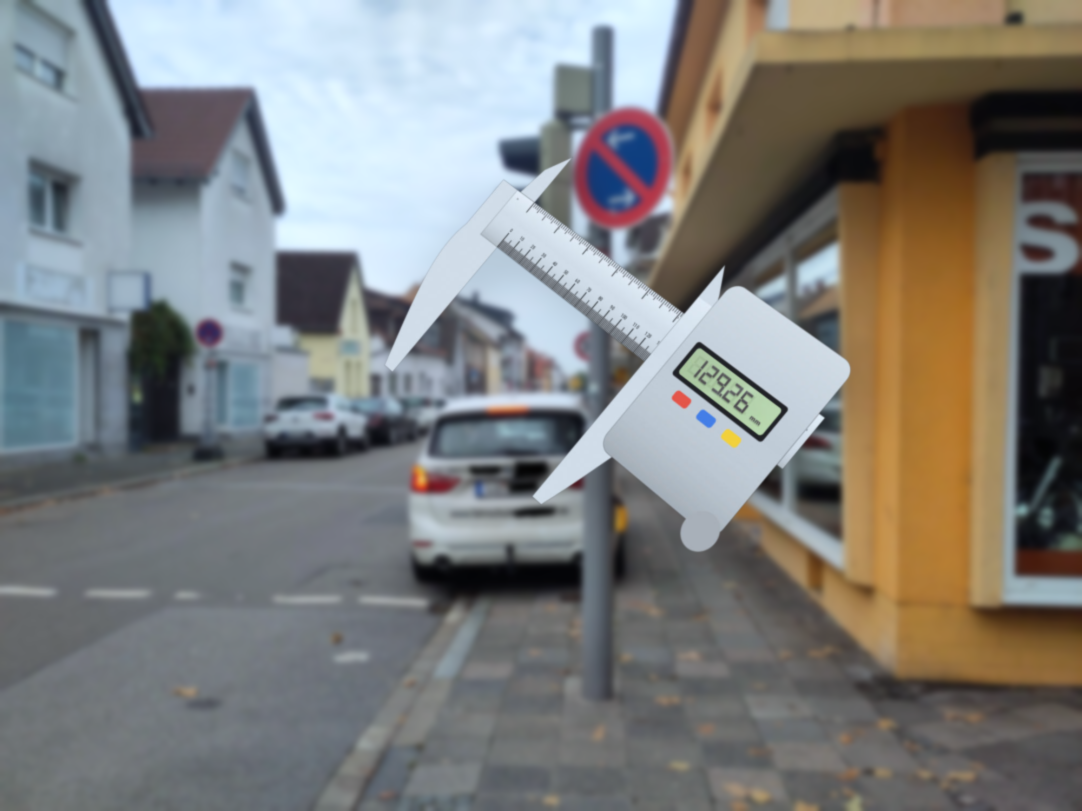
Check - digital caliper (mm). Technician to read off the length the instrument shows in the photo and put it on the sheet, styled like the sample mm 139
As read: mm 129.26
